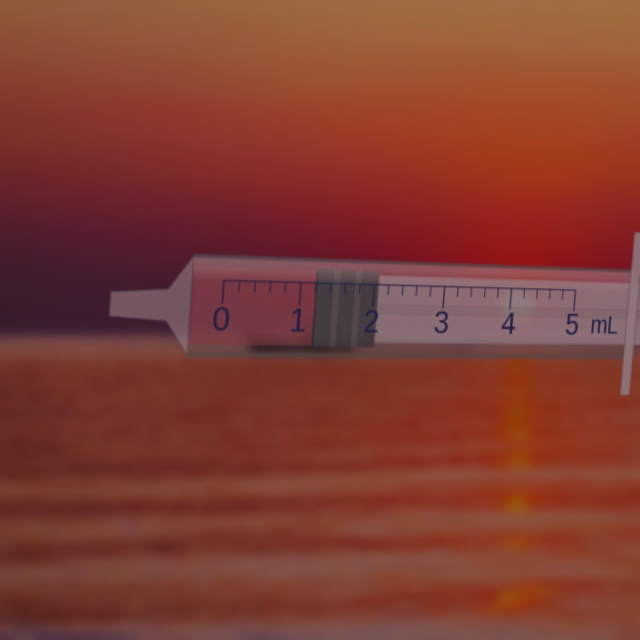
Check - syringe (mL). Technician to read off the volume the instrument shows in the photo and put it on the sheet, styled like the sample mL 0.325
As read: mL 1.2
